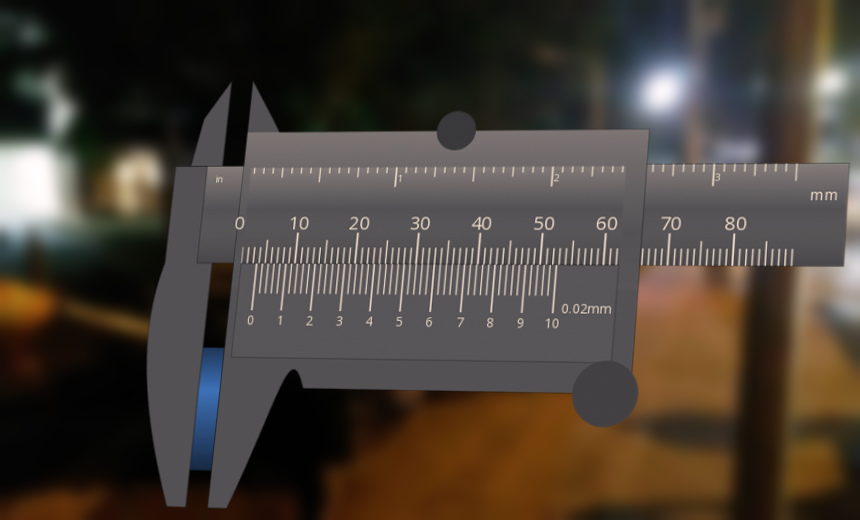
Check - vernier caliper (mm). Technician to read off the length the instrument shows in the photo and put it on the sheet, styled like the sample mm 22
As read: mm 3.6
